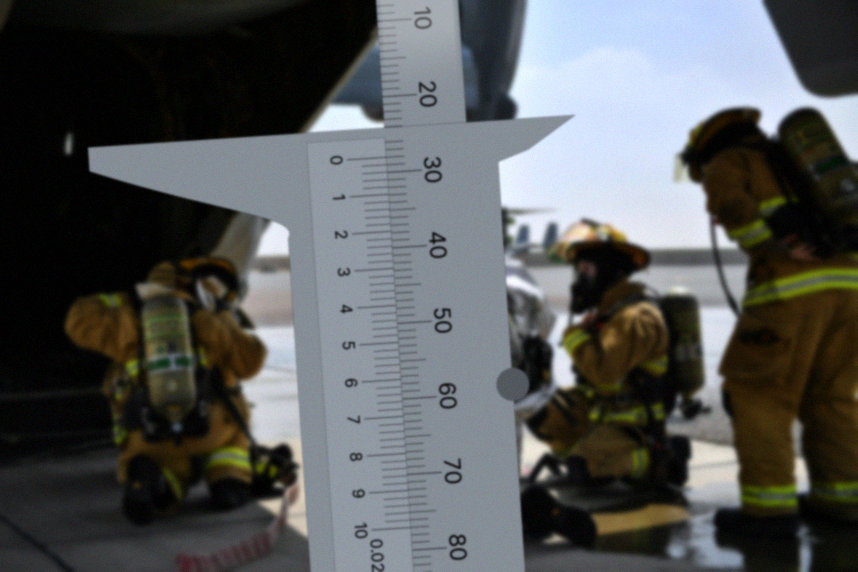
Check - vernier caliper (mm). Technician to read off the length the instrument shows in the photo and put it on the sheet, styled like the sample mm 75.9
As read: mm 28.0
